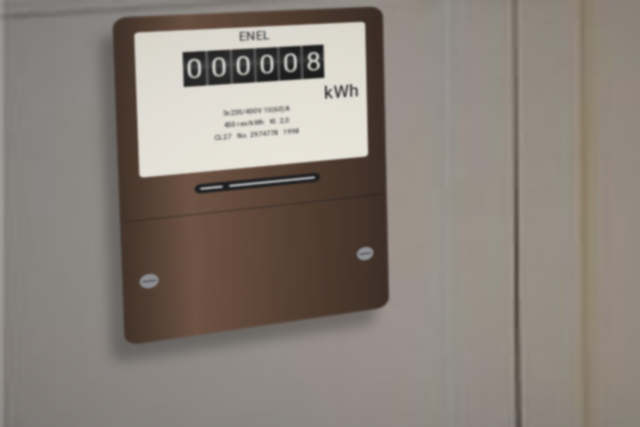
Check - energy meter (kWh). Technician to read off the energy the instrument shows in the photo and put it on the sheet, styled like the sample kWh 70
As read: kWh 8
